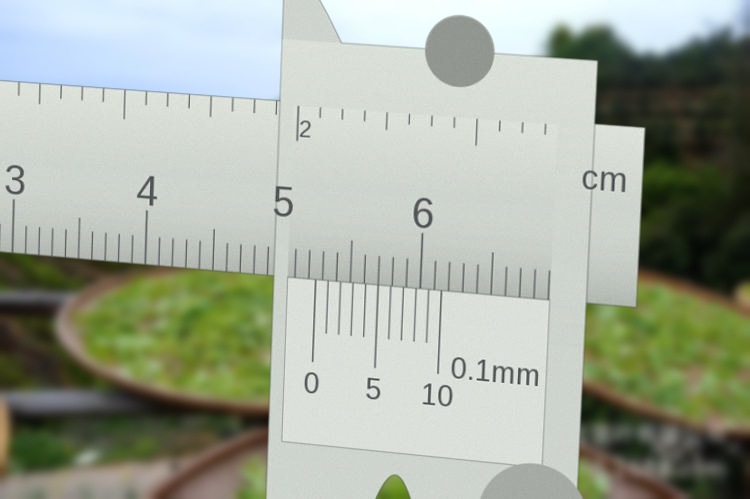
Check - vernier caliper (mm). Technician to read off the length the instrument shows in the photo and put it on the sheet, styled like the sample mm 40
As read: mm 52.5
